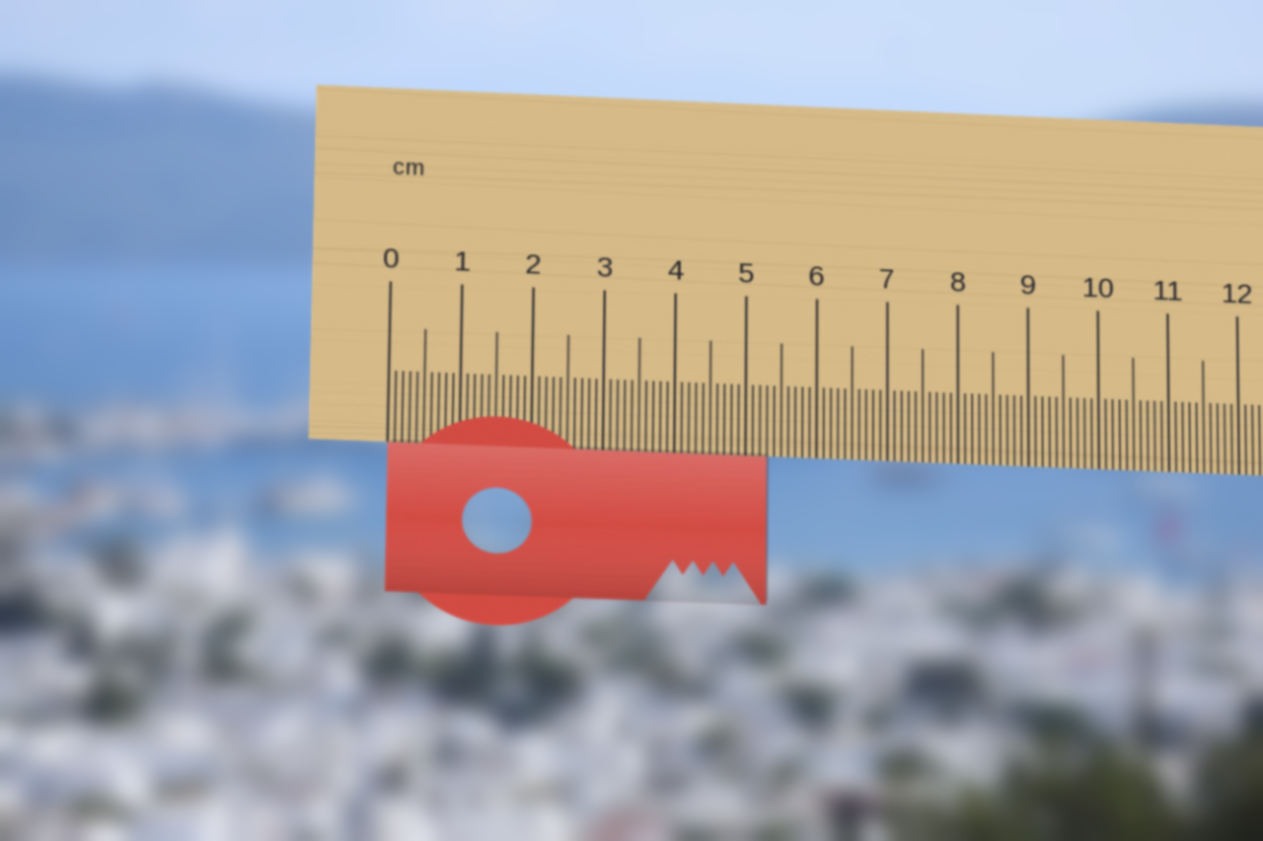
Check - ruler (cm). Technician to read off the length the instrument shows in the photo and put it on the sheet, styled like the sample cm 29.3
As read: cm 5.3
